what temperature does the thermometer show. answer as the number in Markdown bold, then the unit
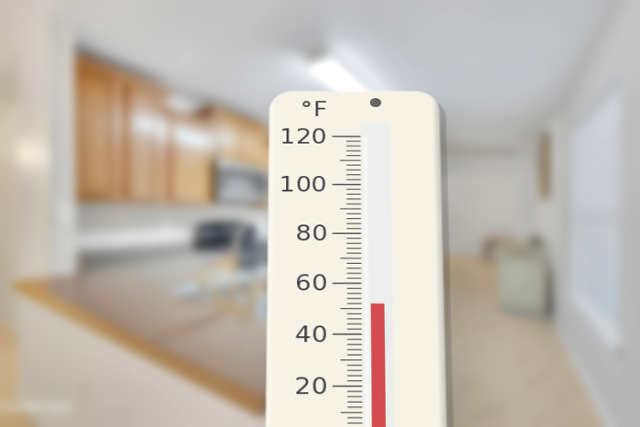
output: **52** °F
